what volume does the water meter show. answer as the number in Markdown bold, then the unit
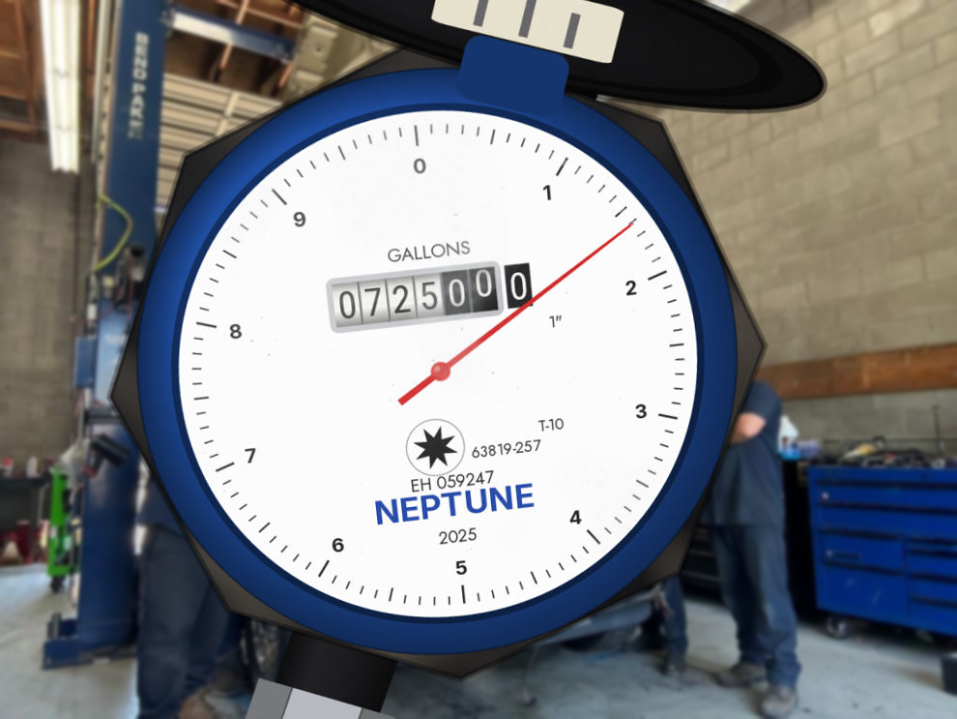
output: **725001.6** gal
